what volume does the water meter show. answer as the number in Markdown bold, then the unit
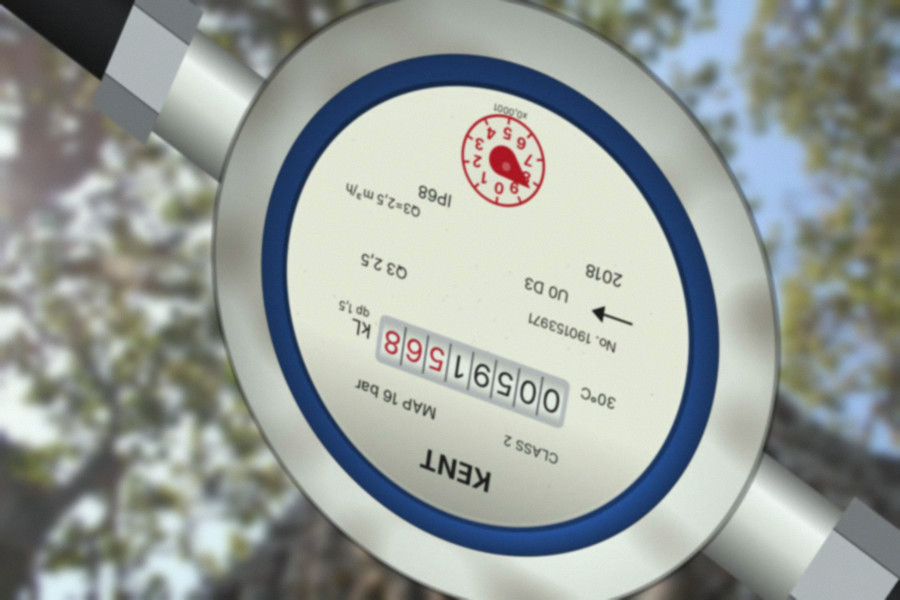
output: **591.5688** kL
